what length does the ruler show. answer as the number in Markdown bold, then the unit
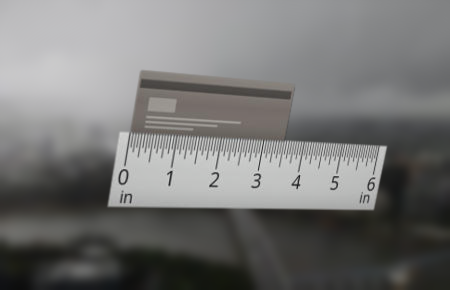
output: **3.5** in
